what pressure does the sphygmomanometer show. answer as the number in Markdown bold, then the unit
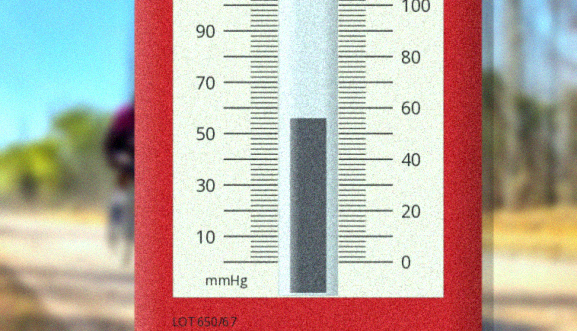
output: **56** mmHg
